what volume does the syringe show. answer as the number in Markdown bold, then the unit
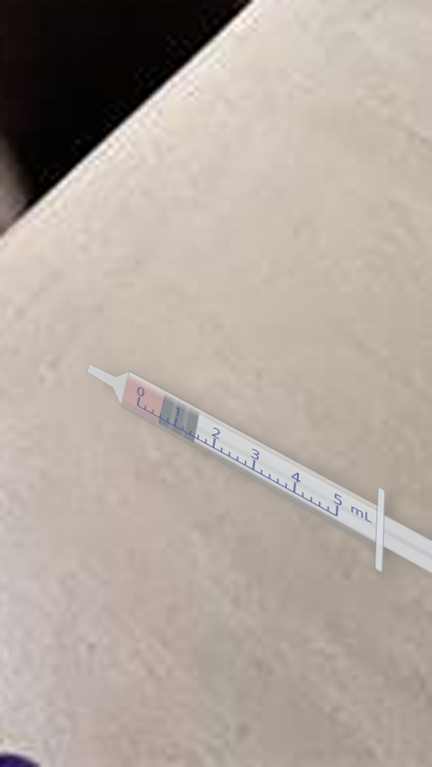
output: **0.6** mL
